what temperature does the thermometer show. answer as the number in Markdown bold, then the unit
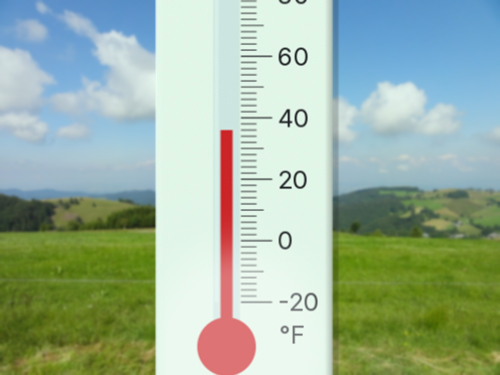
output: **36** °F
